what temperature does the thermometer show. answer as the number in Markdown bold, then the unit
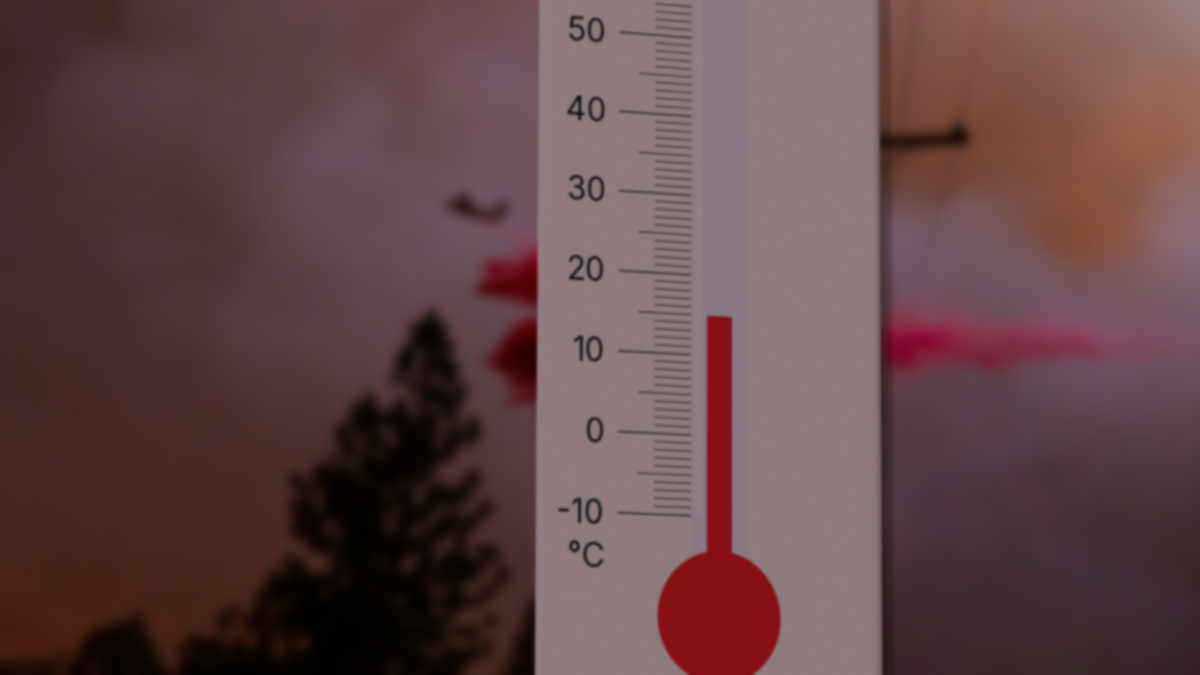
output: **15** °C
